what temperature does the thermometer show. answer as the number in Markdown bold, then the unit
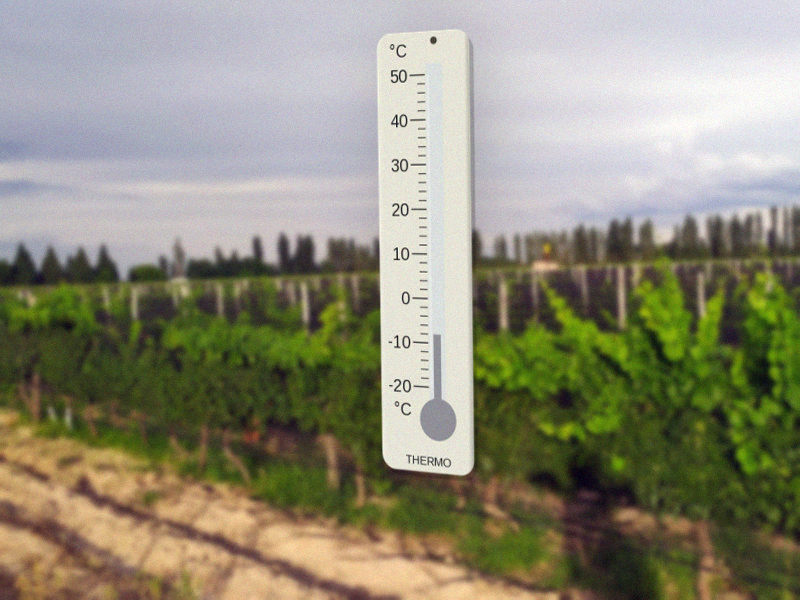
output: **-8** °C
